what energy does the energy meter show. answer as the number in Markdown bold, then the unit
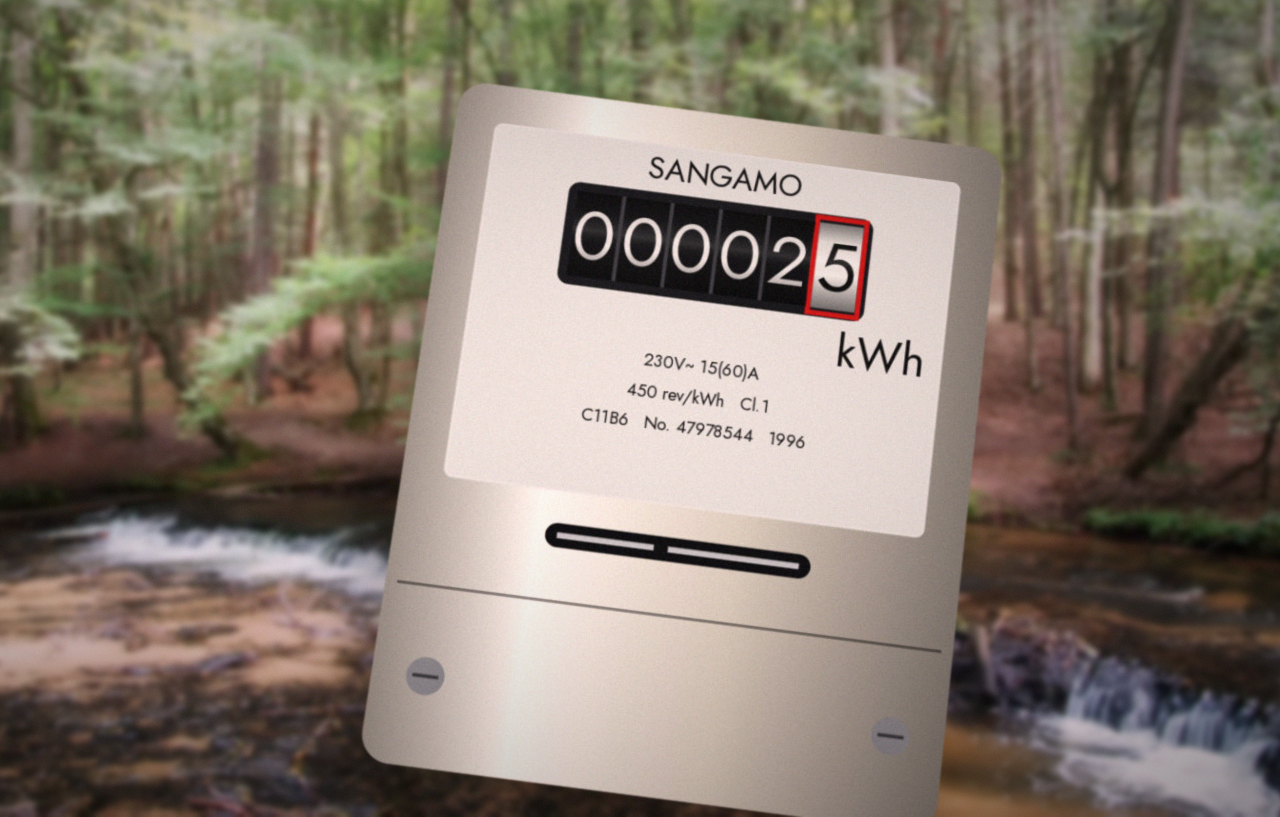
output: **2.5** kWh
